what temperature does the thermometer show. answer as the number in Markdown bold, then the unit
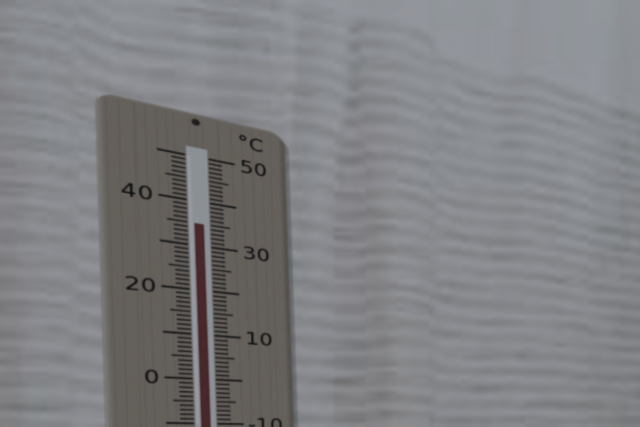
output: **35** °C
